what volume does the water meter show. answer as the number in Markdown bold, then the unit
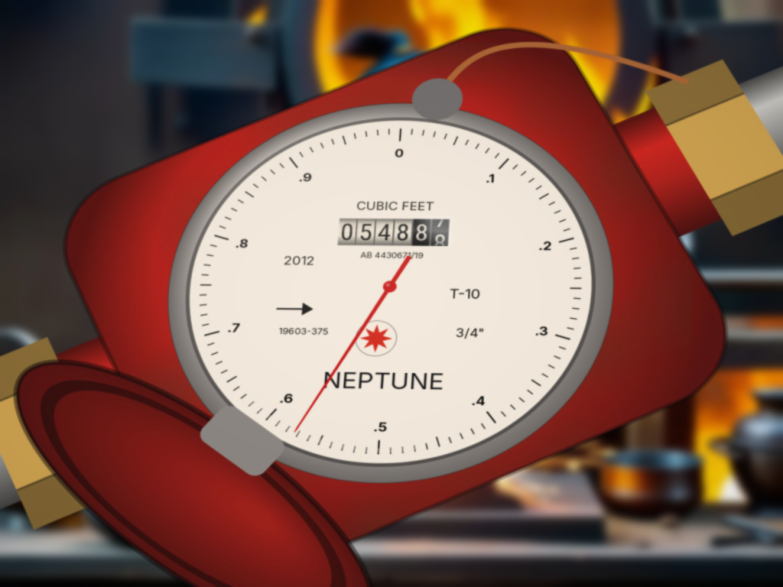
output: **54887.57** ft³
